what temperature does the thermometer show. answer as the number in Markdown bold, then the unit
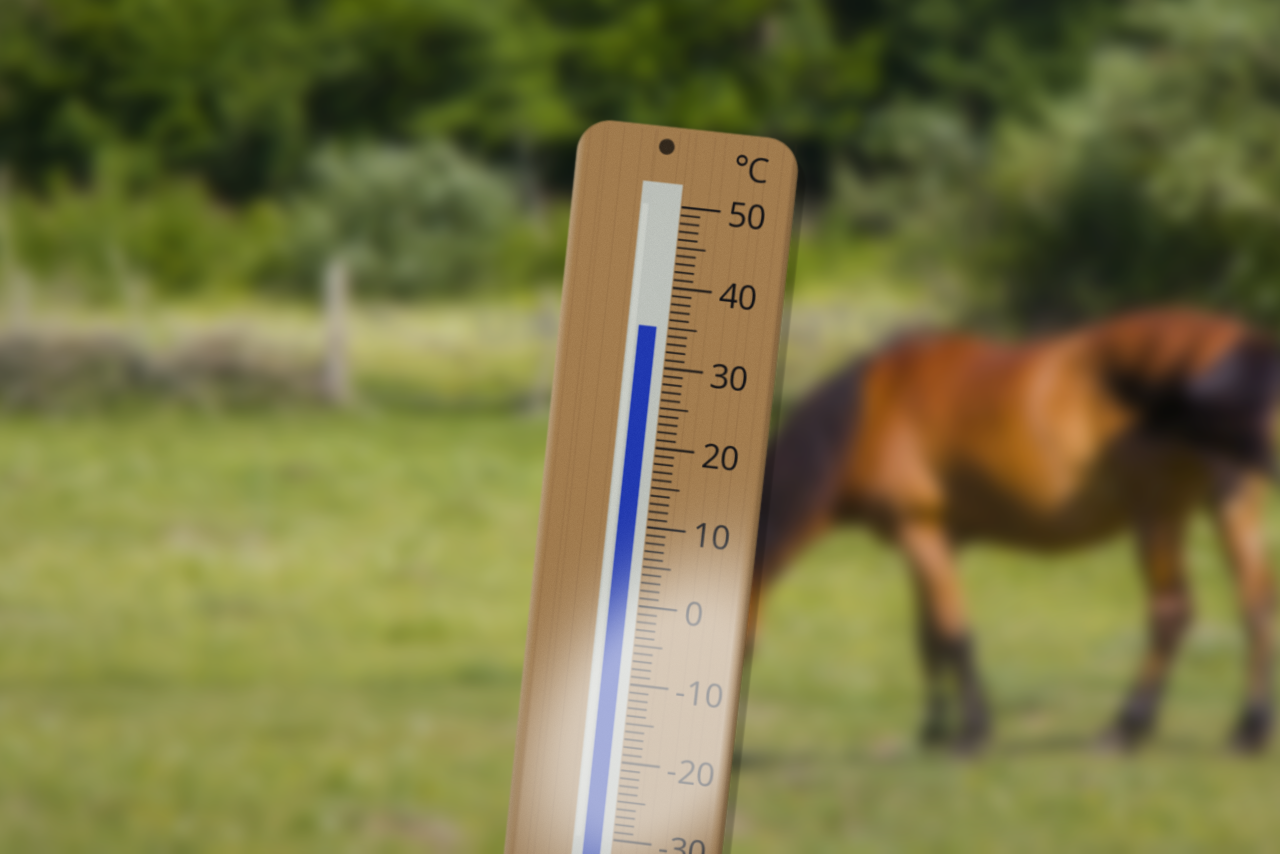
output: **35** °C
